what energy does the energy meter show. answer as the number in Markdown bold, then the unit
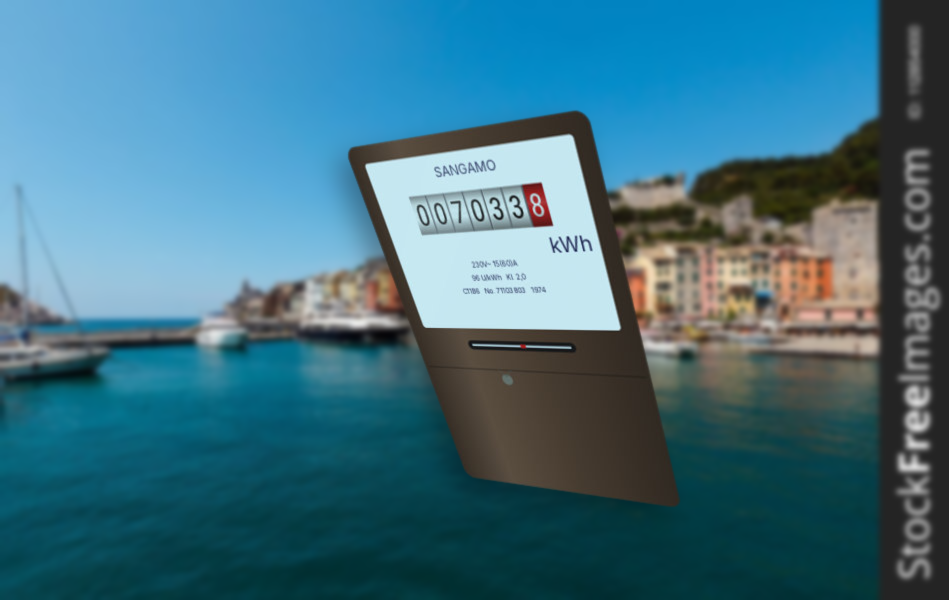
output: **7033.8** kWh
